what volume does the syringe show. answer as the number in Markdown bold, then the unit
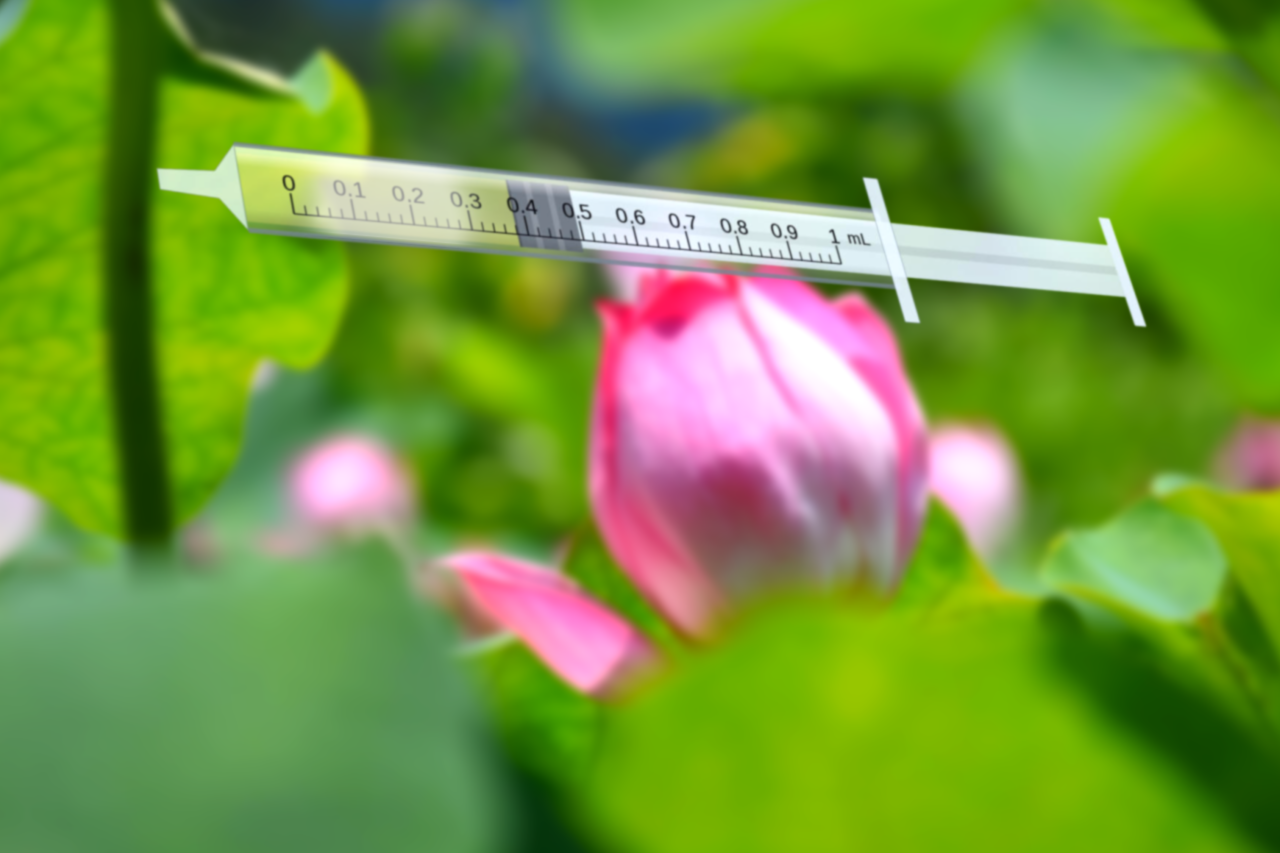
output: **0.38** mL
